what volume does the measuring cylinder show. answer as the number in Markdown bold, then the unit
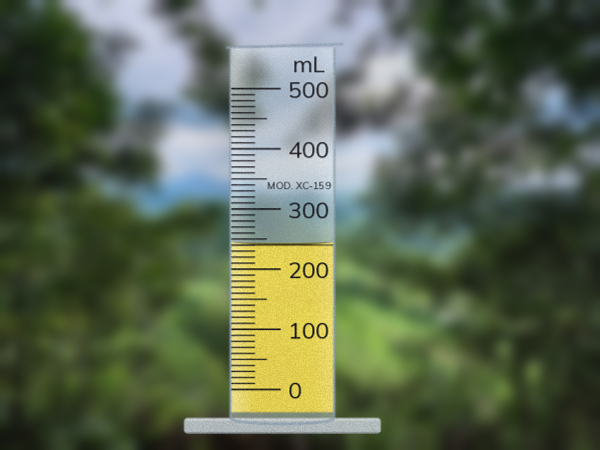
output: **240** mL
